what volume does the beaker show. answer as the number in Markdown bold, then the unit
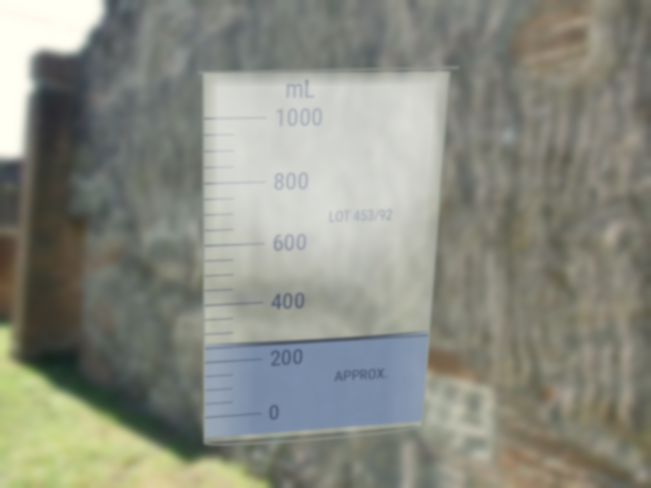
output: **250** mL
